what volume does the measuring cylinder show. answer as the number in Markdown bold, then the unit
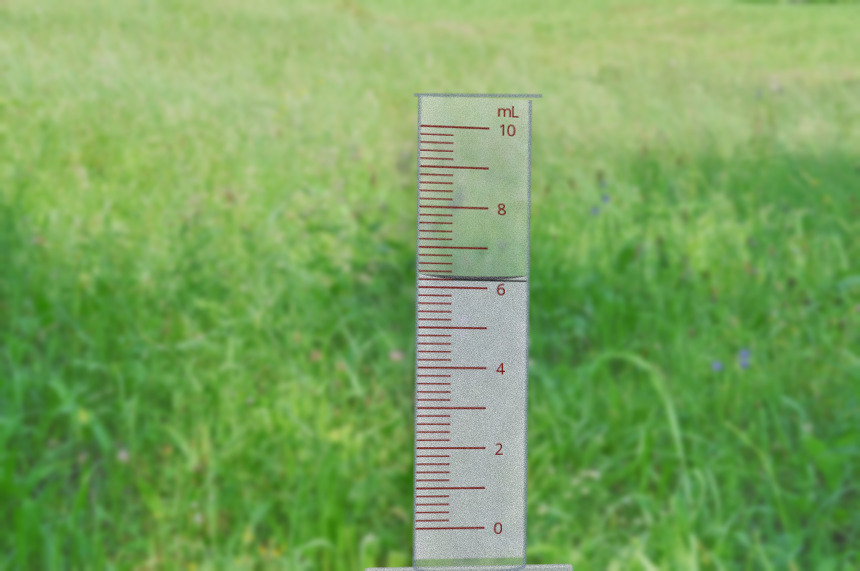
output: **6.2** mL
